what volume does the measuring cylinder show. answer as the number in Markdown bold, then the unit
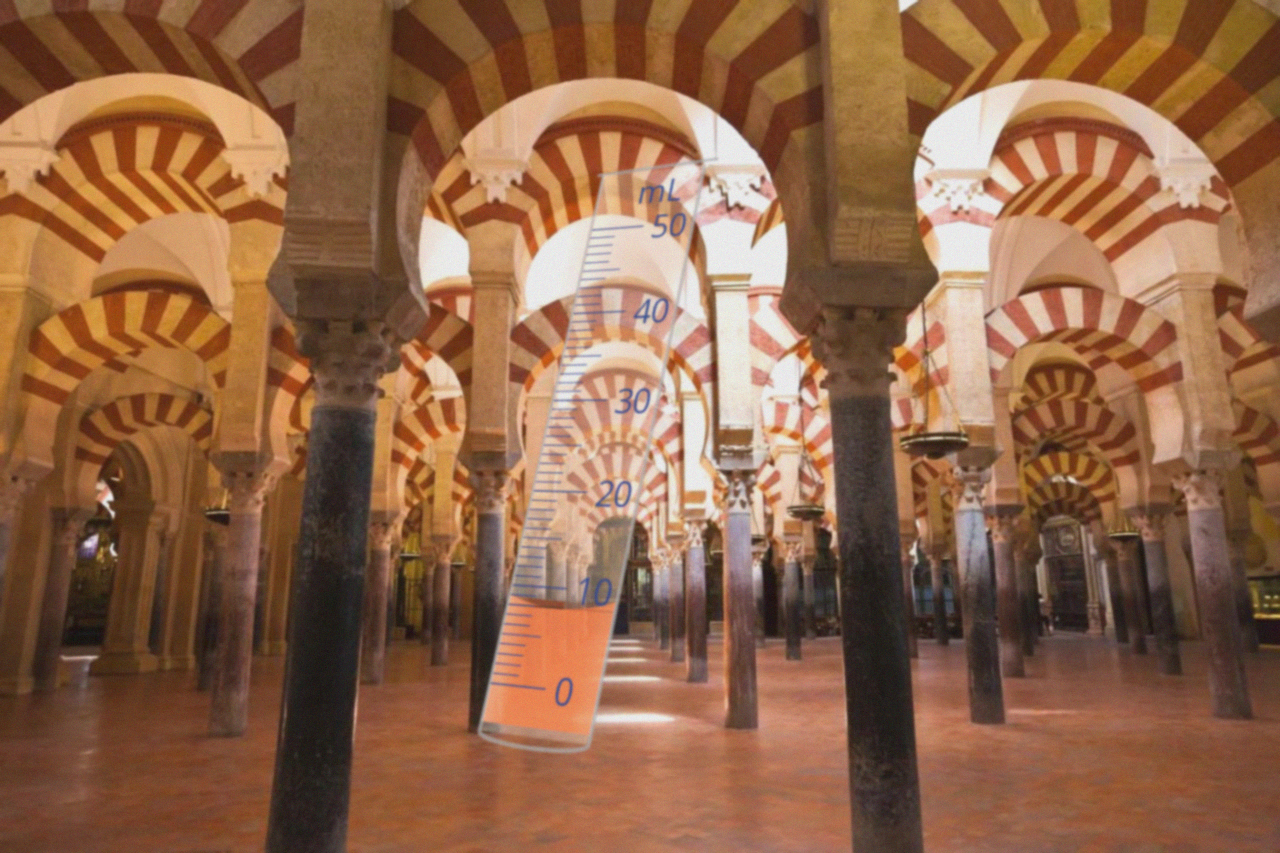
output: **8** mL
